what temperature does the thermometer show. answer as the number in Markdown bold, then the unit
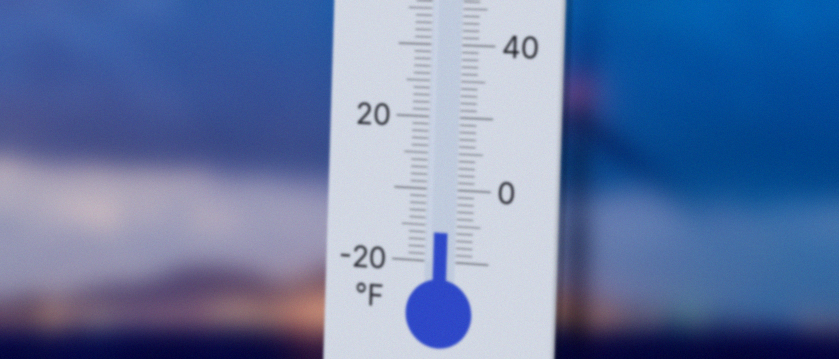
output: **-12** °F
